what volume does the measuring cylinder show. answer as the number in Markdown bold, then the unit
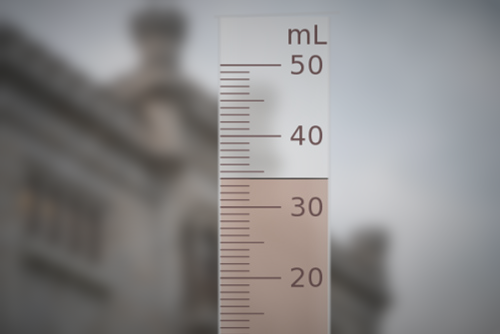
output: **34** mL
